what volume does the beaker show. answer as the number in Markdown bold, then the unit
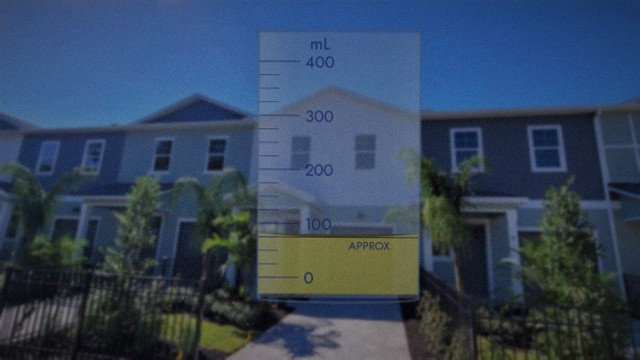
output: **75** mL
